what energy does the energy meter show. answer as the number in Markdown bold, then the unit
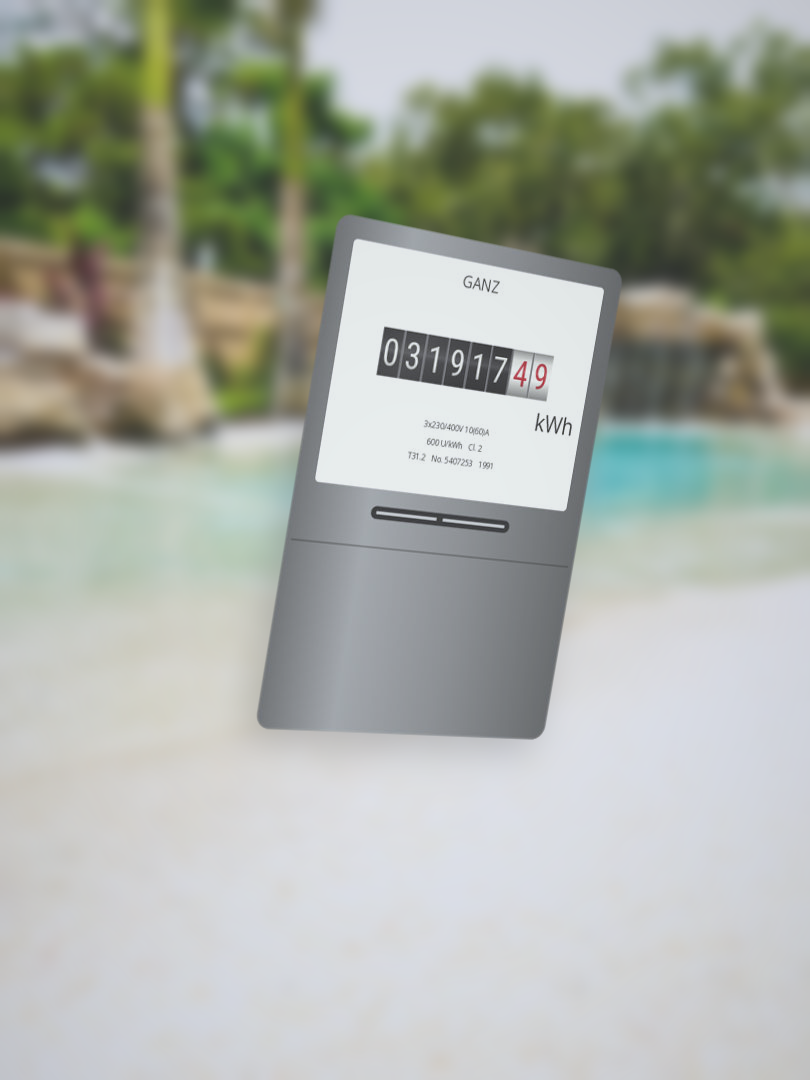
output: **31917.49** kWh
